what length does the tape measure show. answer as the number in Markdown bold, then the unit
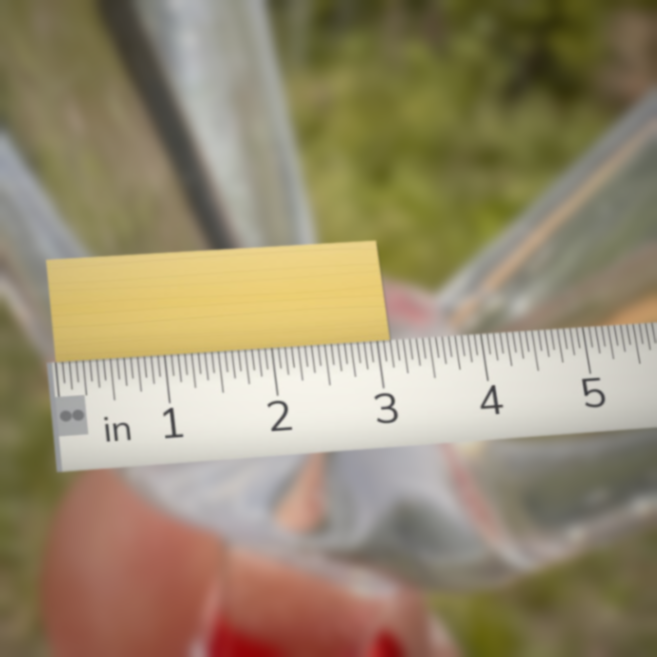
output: **3.125** in
